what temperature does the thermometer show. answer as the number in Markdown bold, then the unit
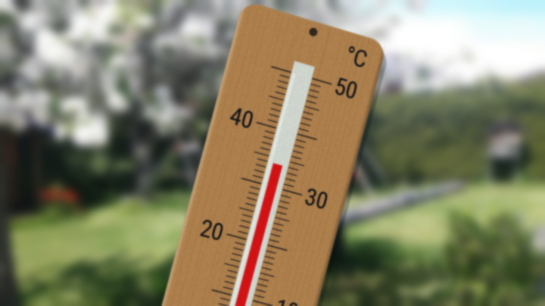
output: **34** °C
